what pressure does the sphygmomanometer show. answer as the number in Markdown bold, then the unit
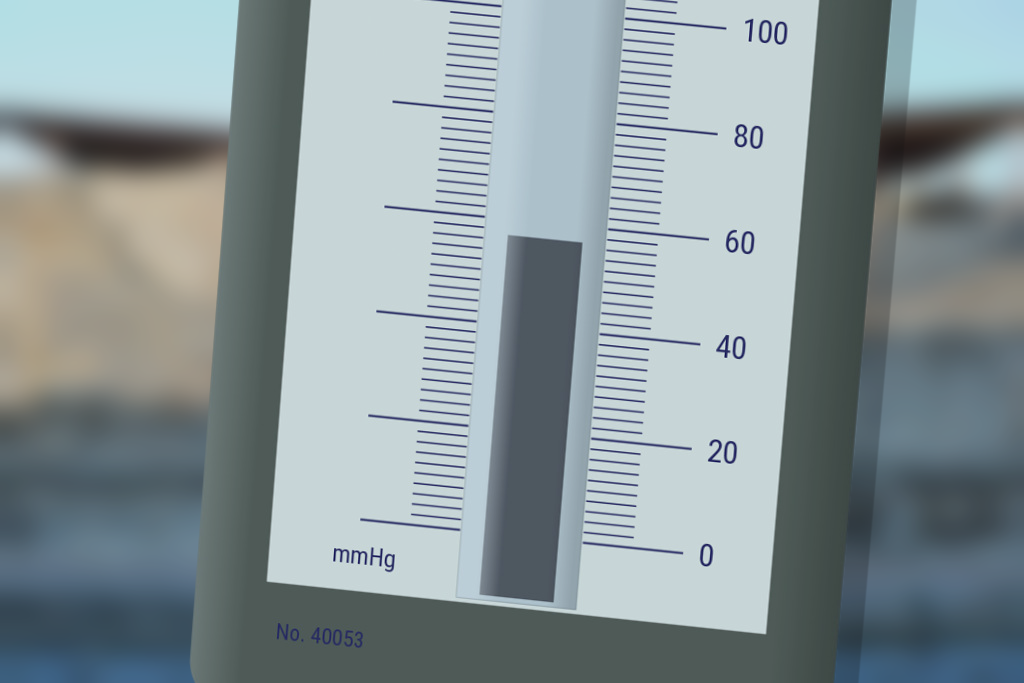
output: **57** mmHg
